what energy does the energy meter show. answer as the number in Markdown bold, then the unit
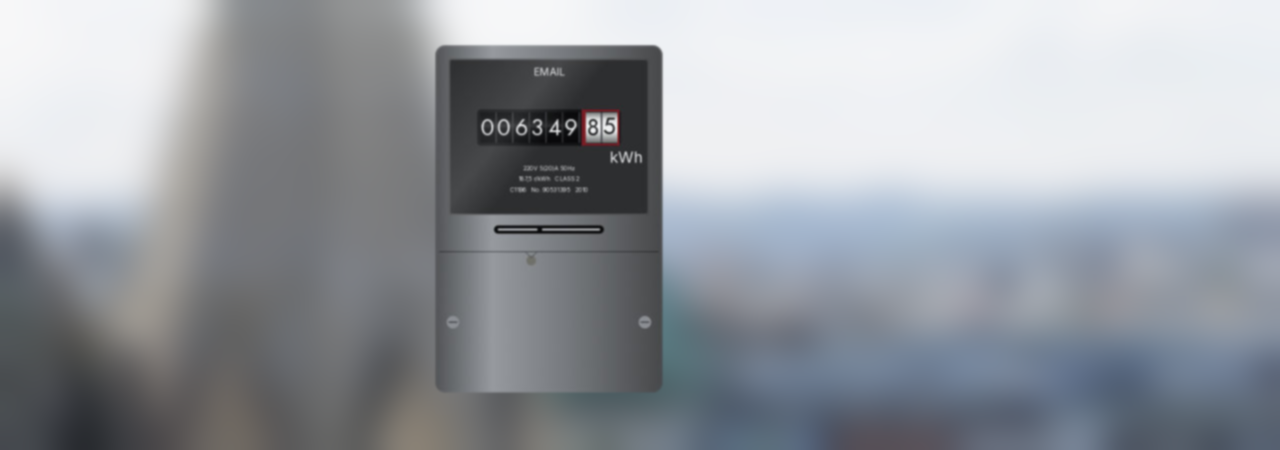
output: **6349.85** kWh
